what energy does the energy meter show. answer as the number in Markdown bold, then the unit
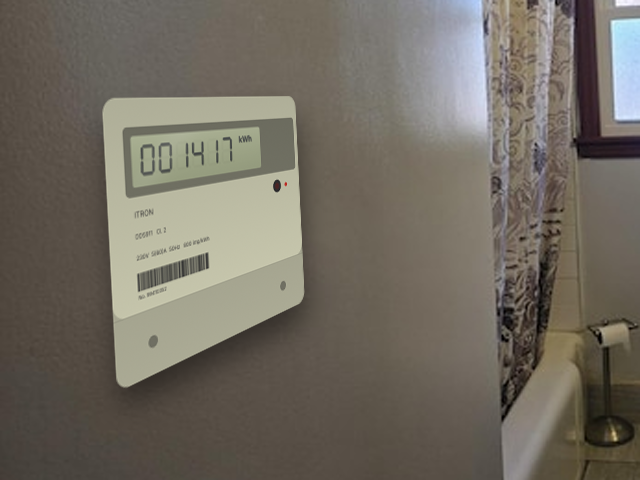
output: **1417** kWh
